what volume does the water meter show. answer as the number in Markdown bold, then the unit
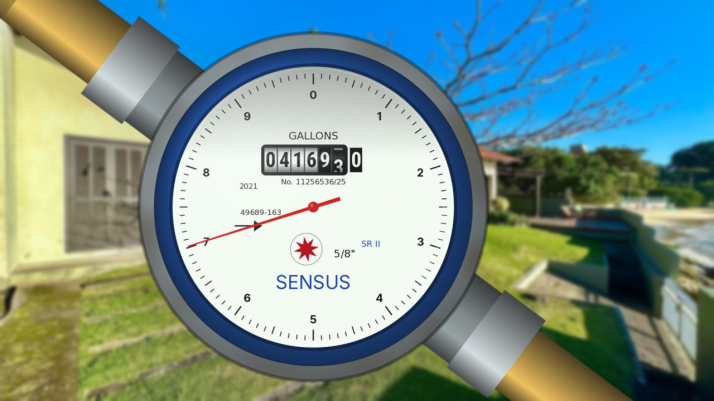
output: **416927.0** gal
